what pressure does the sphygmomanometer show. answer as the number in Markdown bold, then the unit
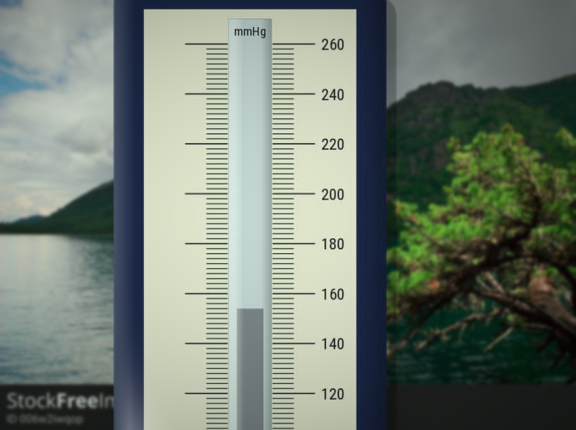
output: **154** mmHg
